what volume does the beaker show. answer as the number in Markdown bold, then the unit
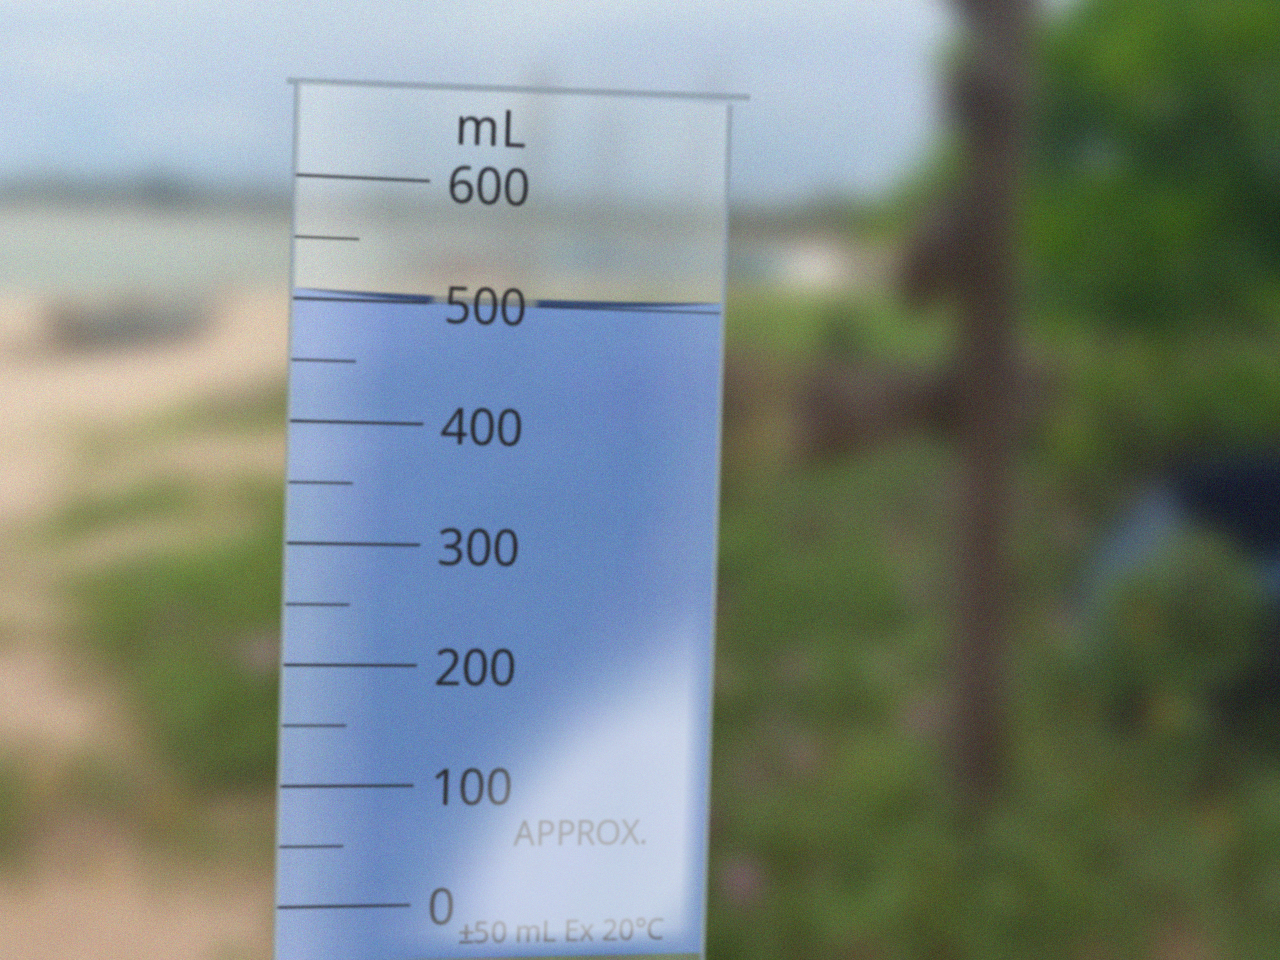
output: **500** mL
